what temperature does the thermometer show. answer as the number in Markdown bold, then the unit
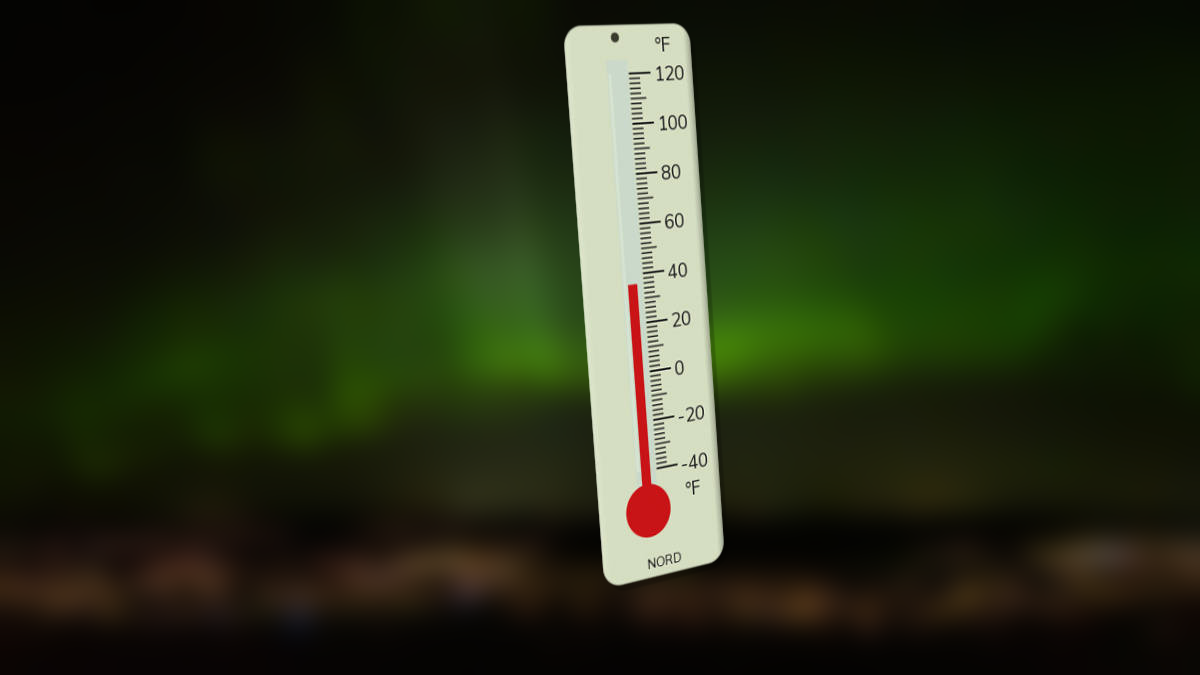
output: **36** °F
